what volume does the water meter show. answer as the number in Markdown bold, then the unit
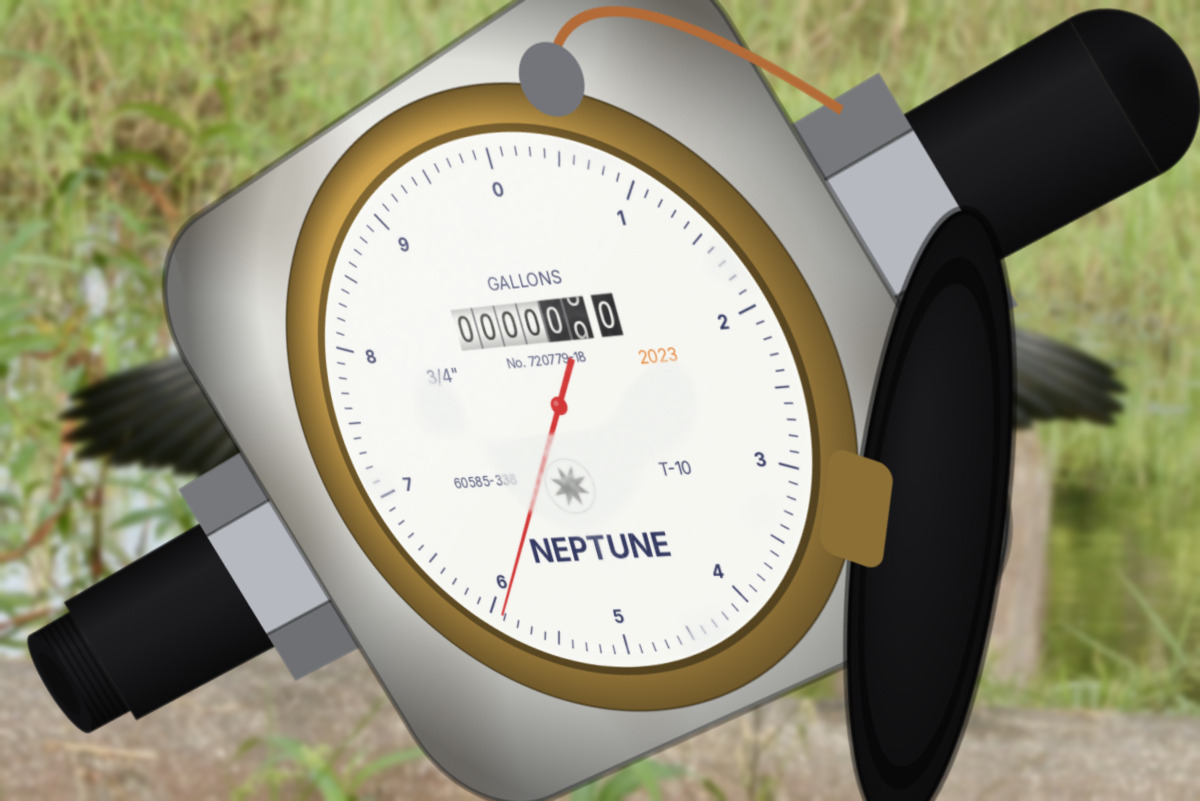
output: **85.9** gal
